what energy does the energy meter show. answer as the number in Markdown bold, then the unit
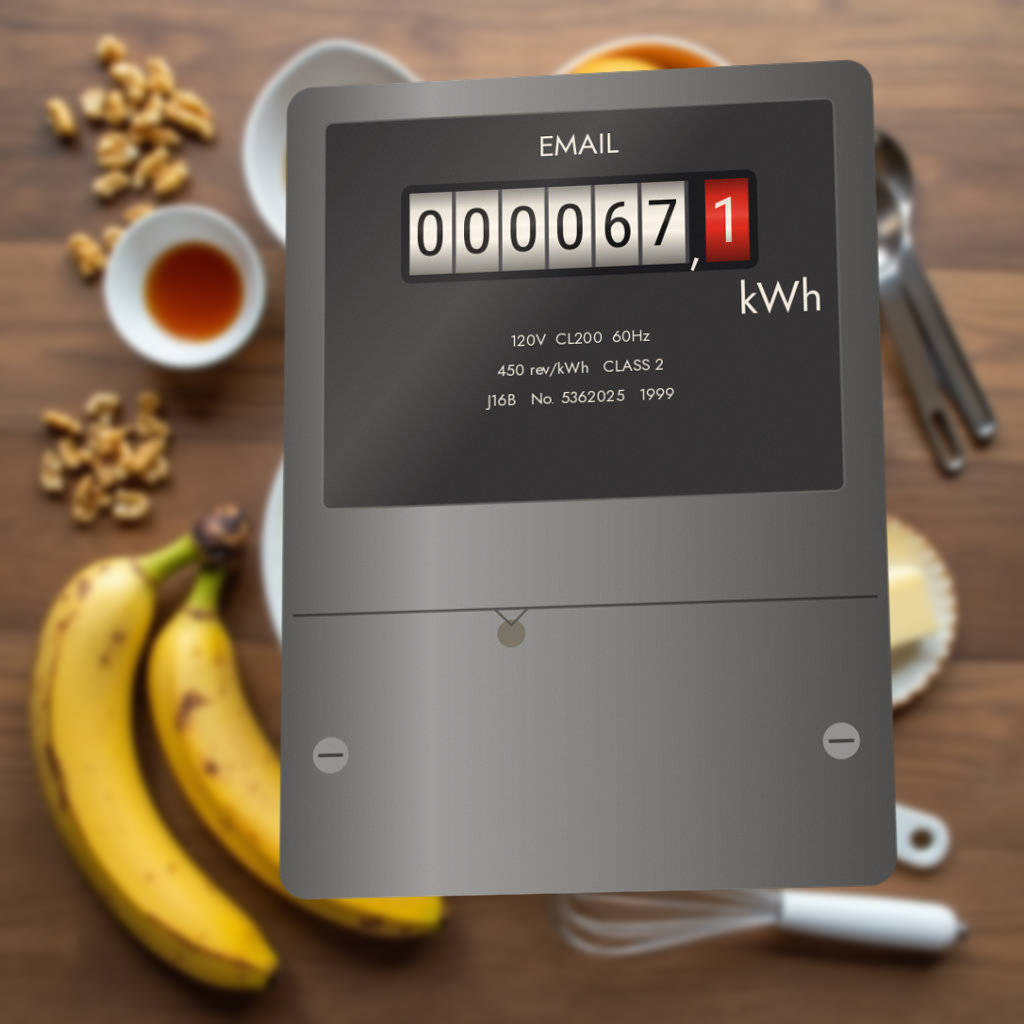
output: **67.1** kWh
